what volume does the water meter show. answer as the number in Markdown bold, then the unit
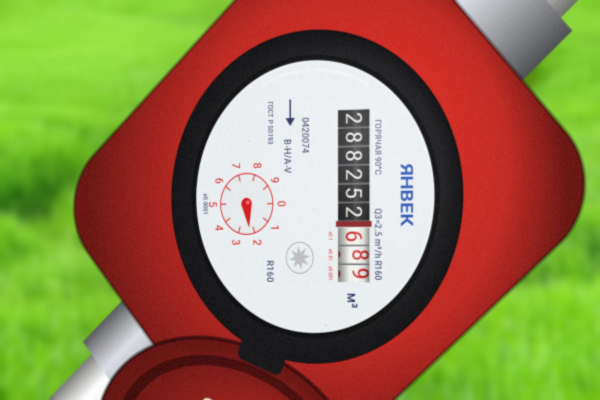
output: **288252.6892** m³
